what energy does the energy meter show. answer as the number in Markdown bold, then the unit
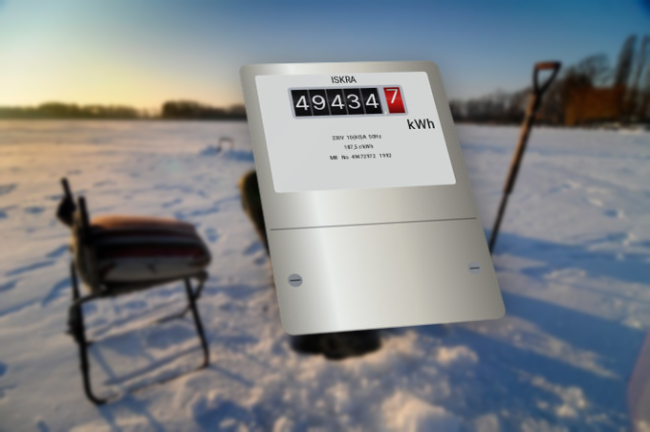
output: **49434.7** kWh
